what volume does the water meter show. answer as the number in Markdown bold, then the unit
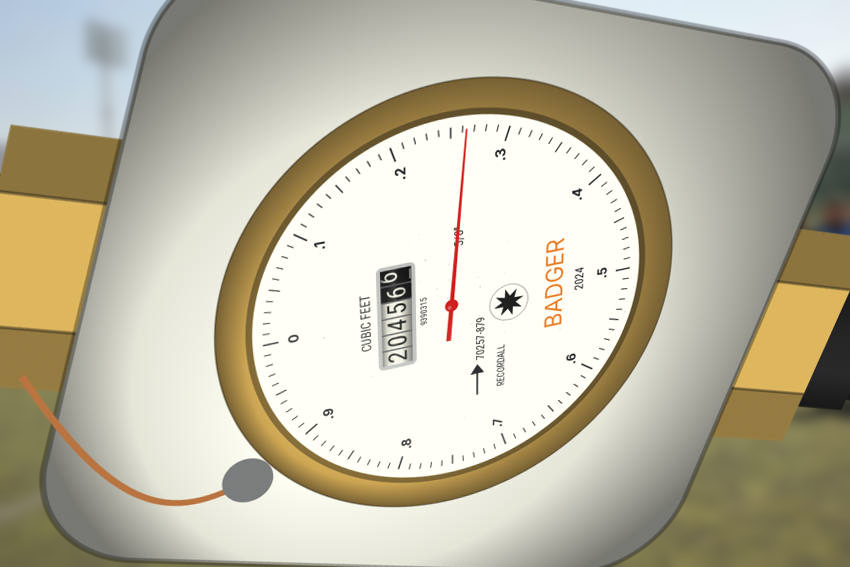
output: **204566.26** ft³
